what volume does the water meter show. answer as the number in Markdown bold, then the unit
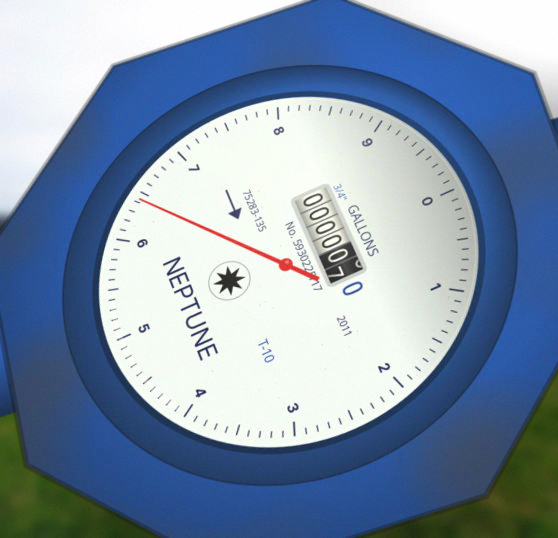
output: **66.4** gal
